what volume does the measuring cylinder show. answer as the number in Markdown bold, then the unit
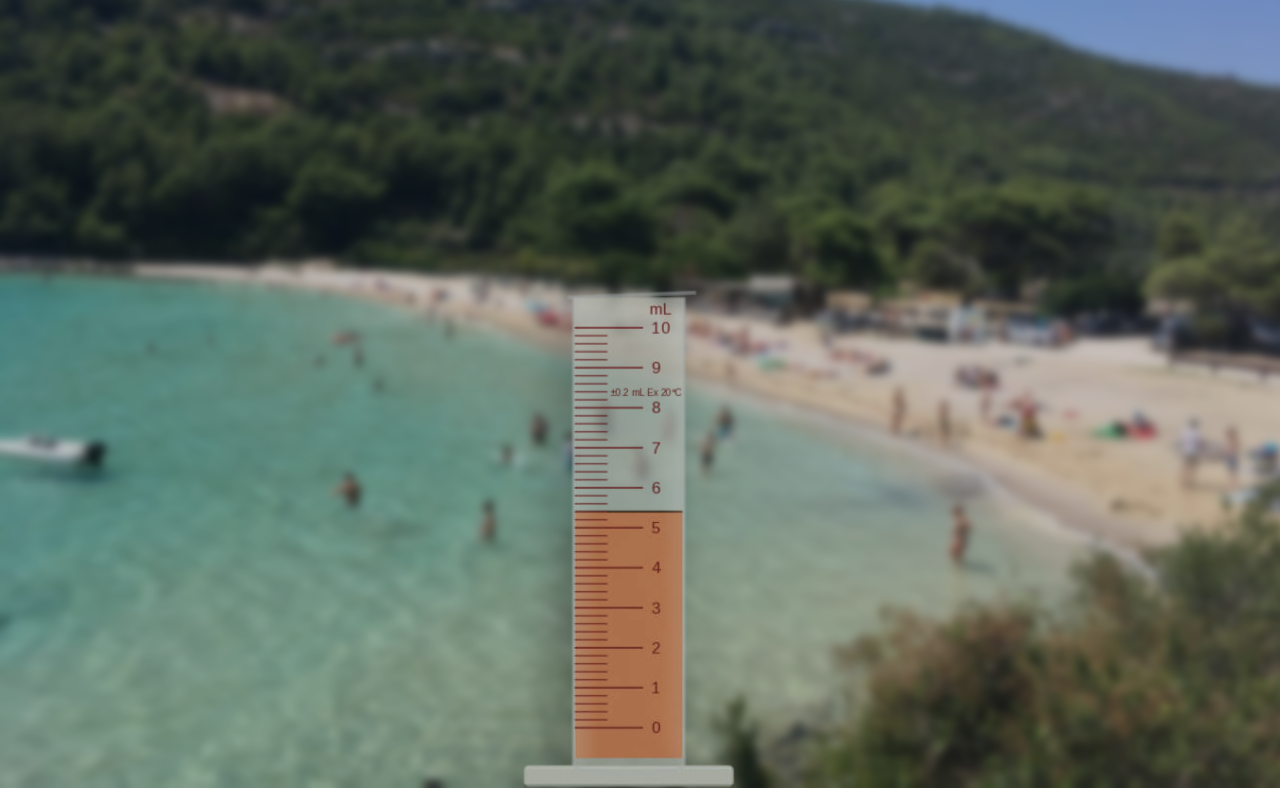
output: **5.4** mL
